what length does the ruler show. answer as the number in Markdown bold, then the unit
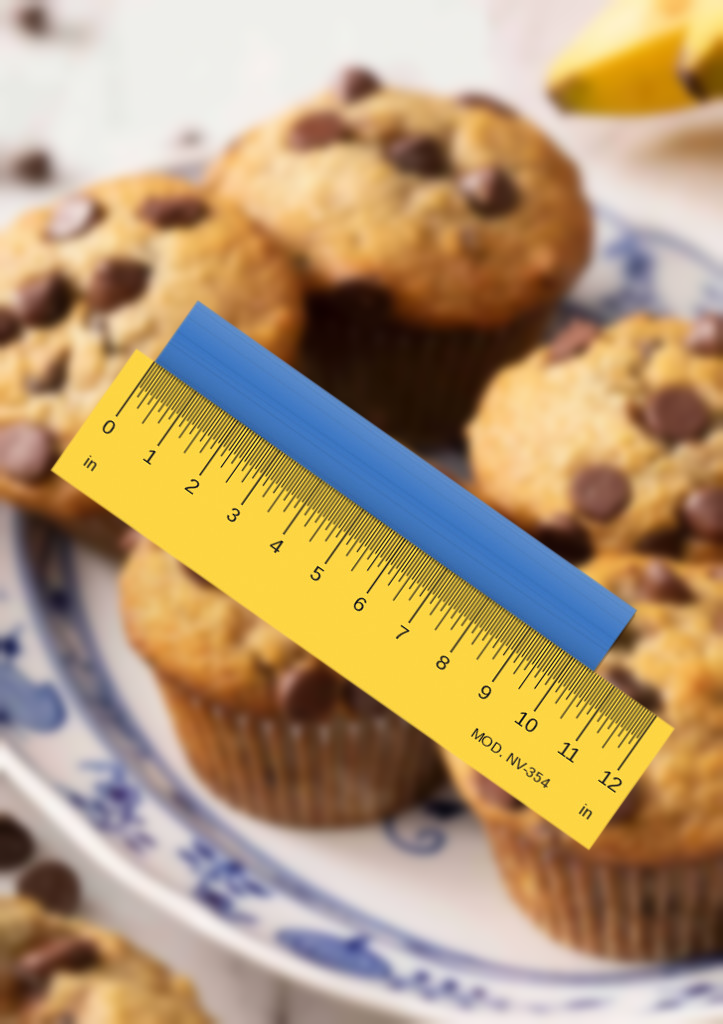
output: **10.5** in
